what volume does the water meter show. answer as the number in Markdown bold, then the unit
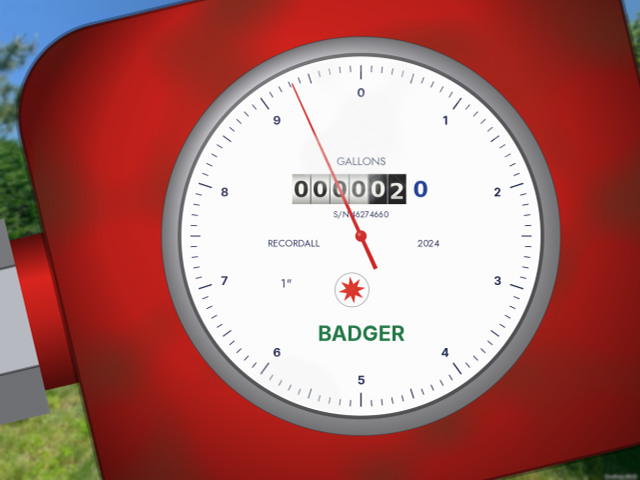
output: **19.3** gal
